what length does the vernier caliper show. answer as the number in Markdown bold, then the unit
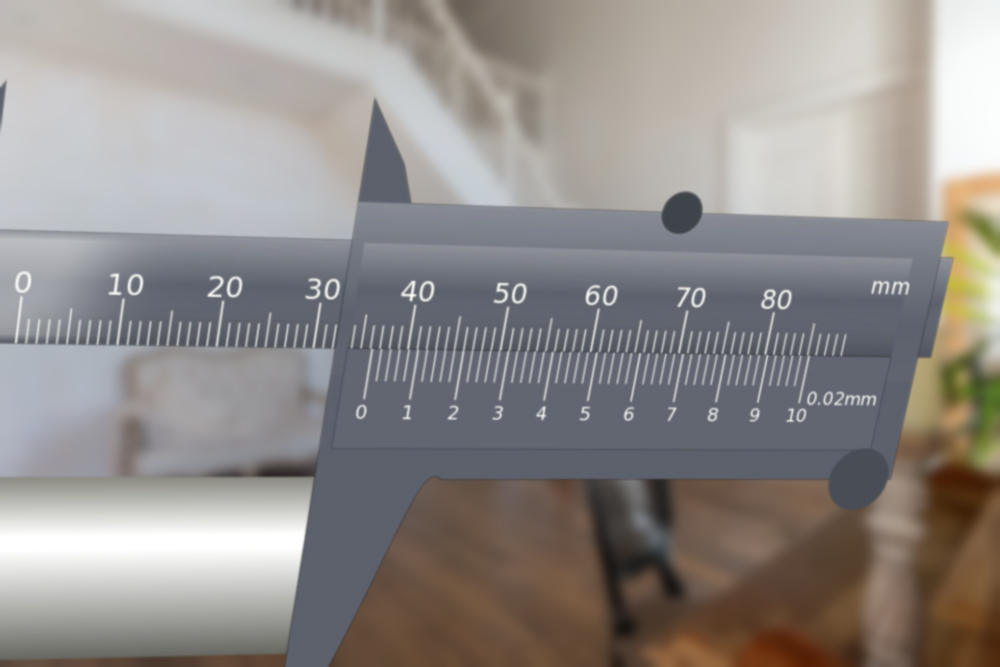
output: **36.2** mm
